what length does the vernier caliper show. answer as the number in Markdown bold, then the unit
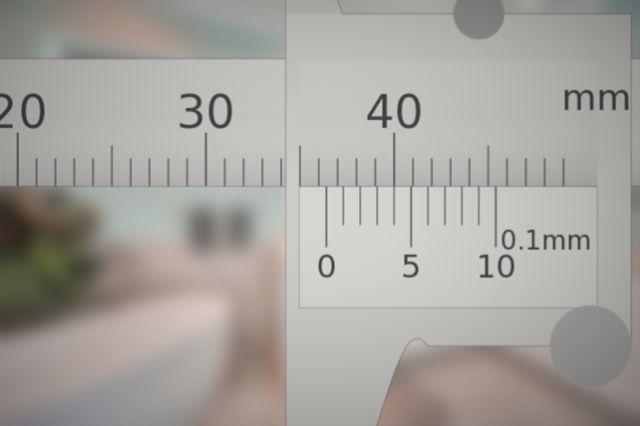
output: **36.4** mm
